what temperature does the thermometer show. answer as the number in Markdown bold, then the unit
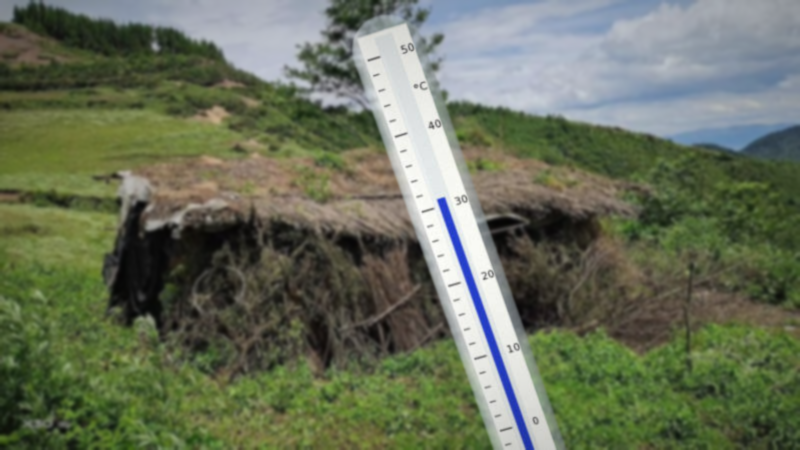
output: **31** °C
